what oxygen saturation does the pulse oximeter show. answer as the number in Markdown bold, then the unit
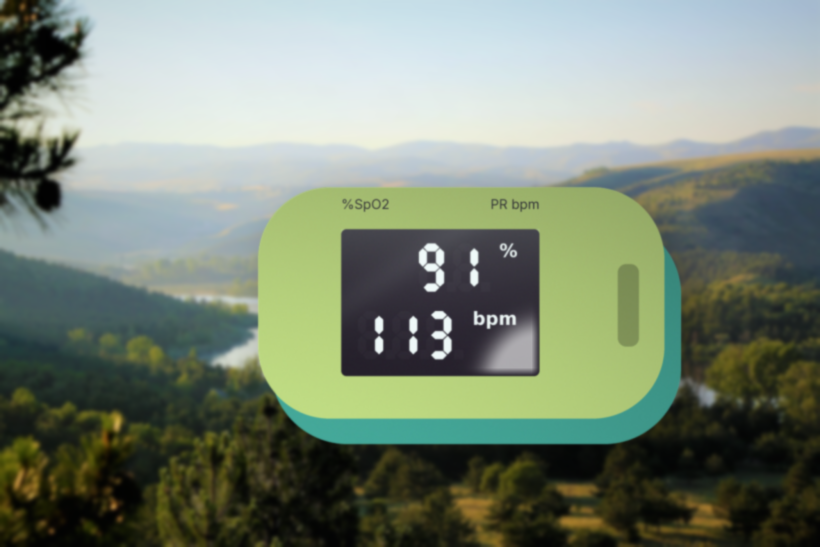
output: **91** %
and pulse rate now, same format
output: **113** bpm
